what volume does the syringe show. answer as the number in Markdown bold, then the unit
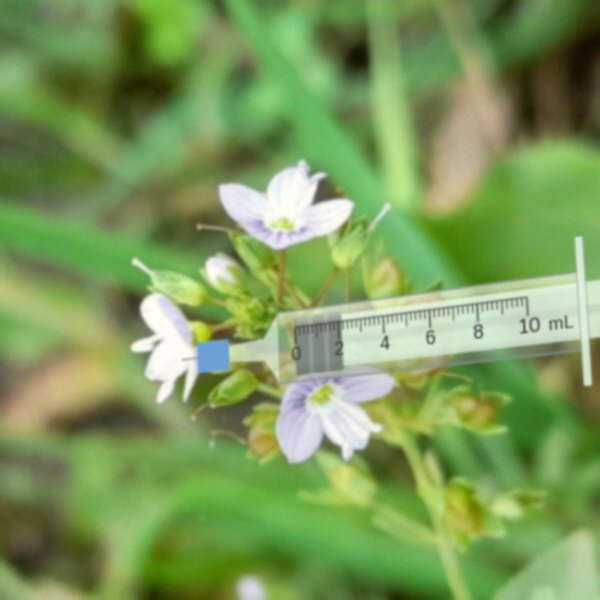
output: **0** mL
